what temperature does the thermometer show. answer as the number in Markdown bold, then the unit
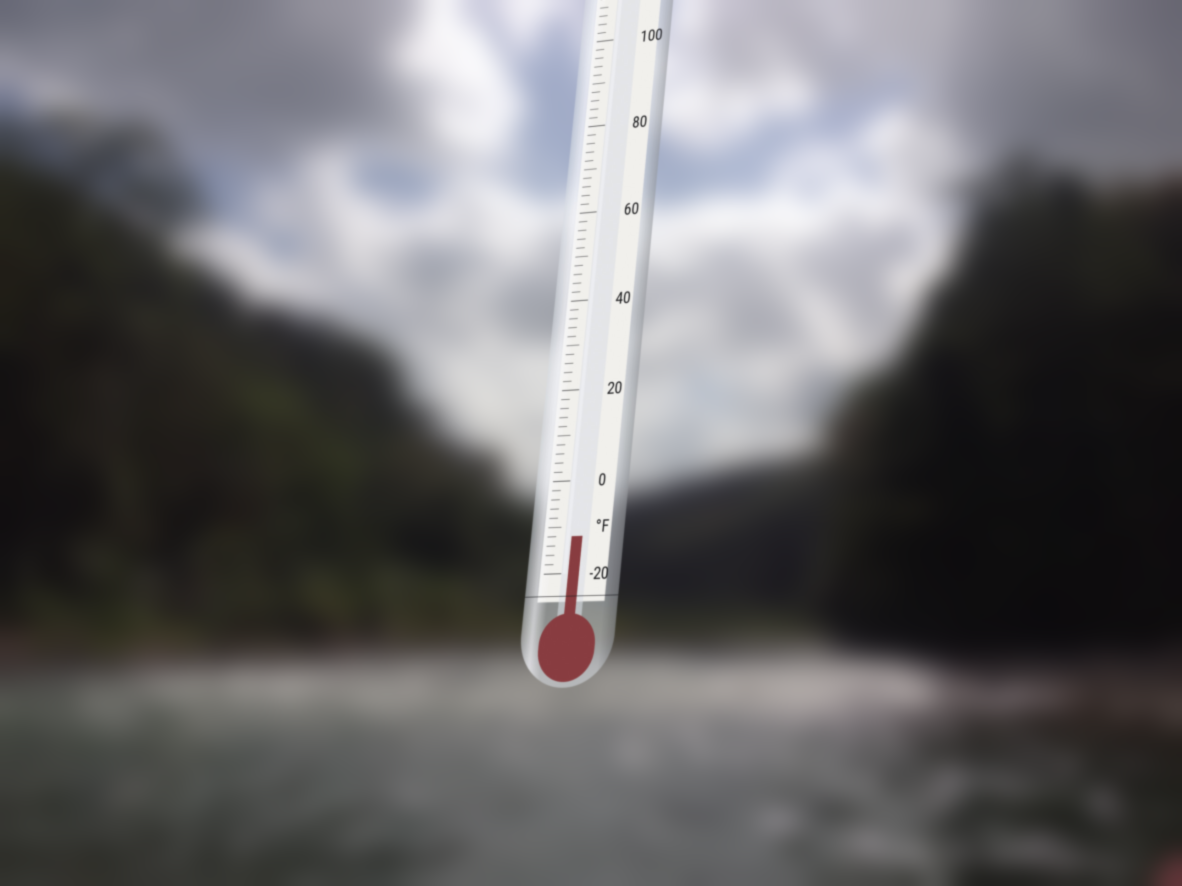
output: **-12** °F
